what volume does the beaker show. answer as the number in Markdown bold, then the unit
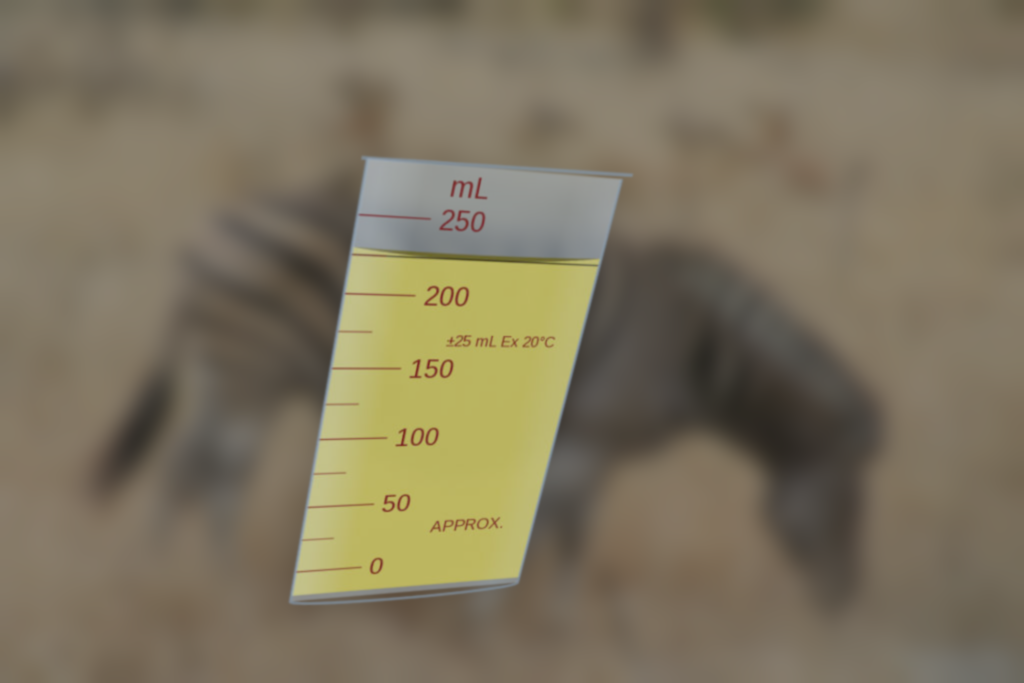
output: **225** mL
